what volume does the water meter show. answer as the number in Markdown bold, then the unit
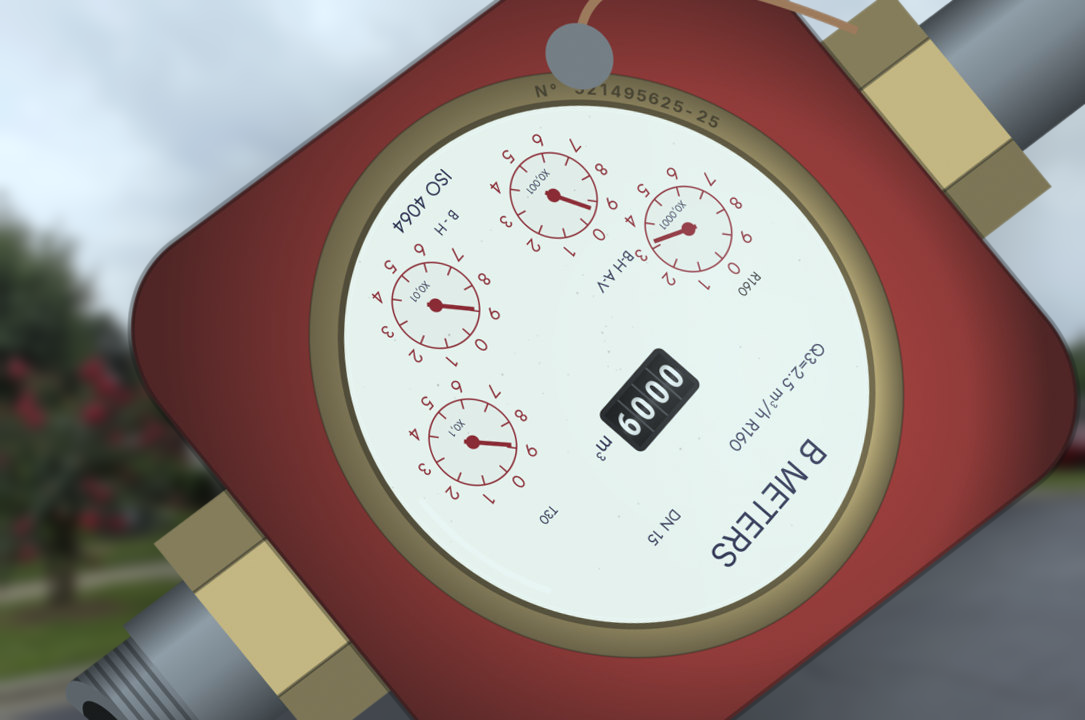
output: **9.8893** m³
